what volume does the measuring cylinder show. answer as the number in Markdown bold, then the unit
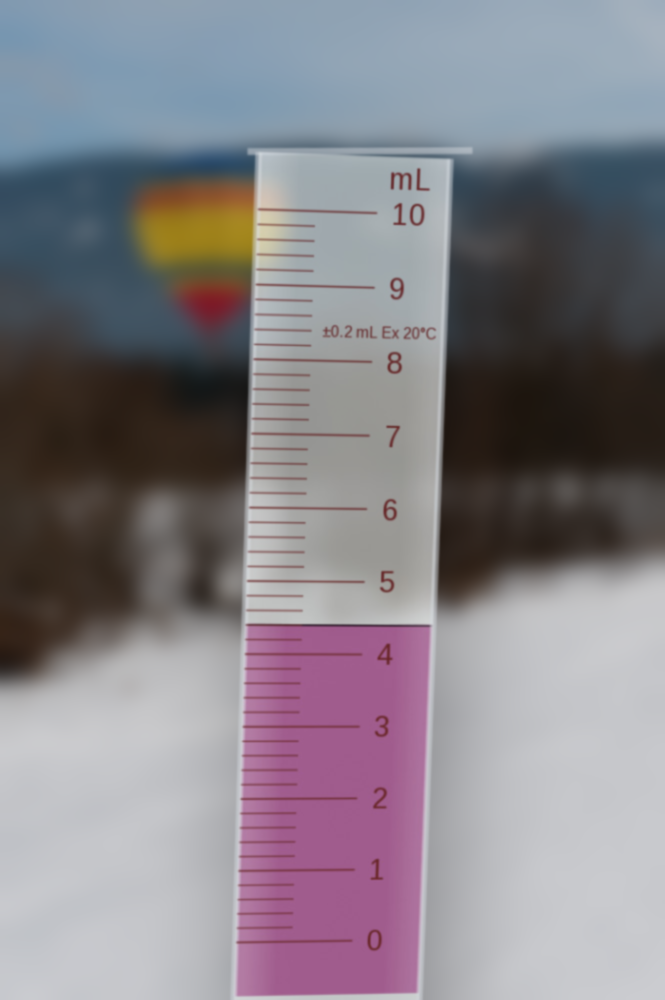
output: **4.4** mL
